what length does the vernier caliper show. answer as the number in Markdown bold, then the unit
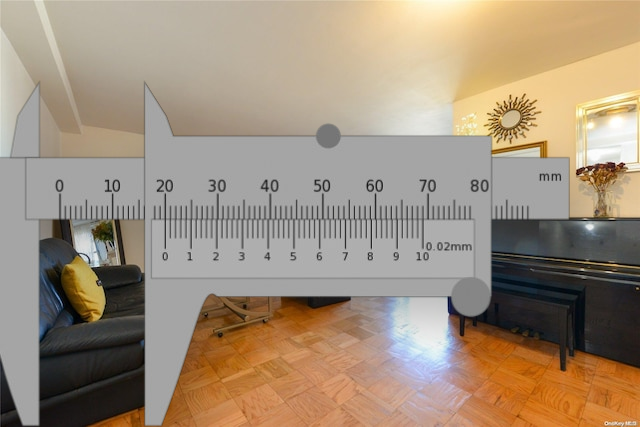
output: **20.0** mm
